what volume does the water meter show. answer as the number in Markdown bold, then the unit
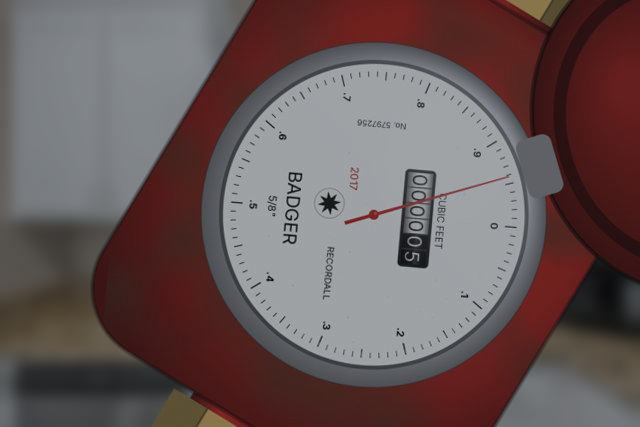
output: **4.94** ft³
